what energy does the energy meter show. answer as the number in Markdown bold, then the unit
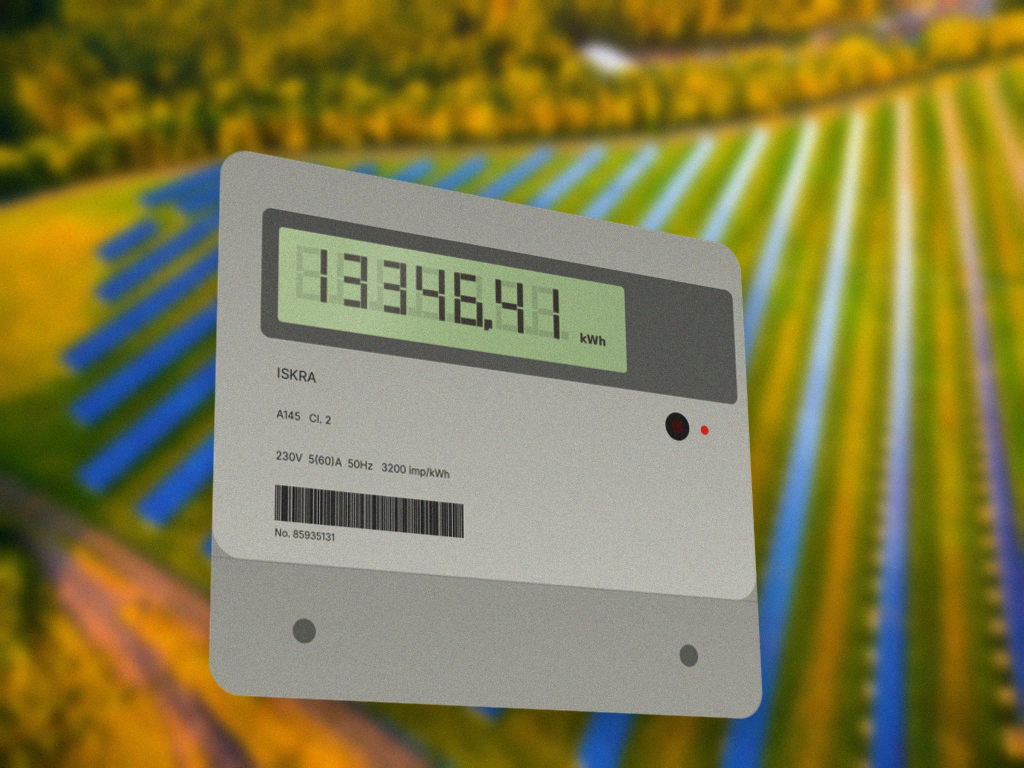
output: **13346.41** kWh
